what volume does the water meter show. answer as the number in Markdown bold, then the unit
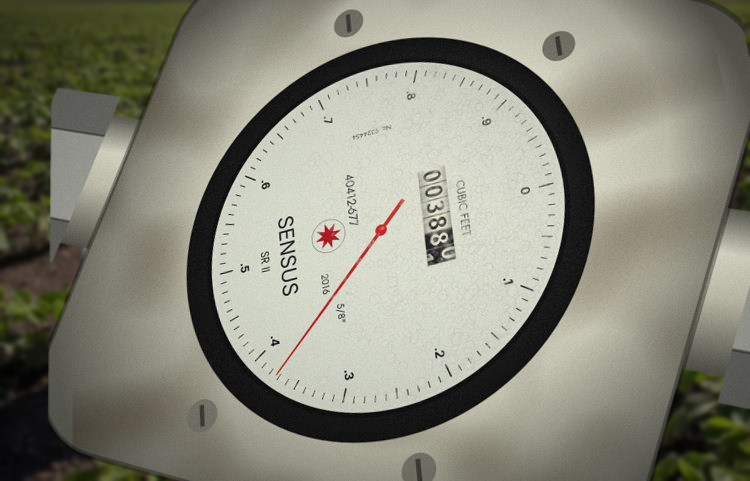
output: **3880.37** ft³
